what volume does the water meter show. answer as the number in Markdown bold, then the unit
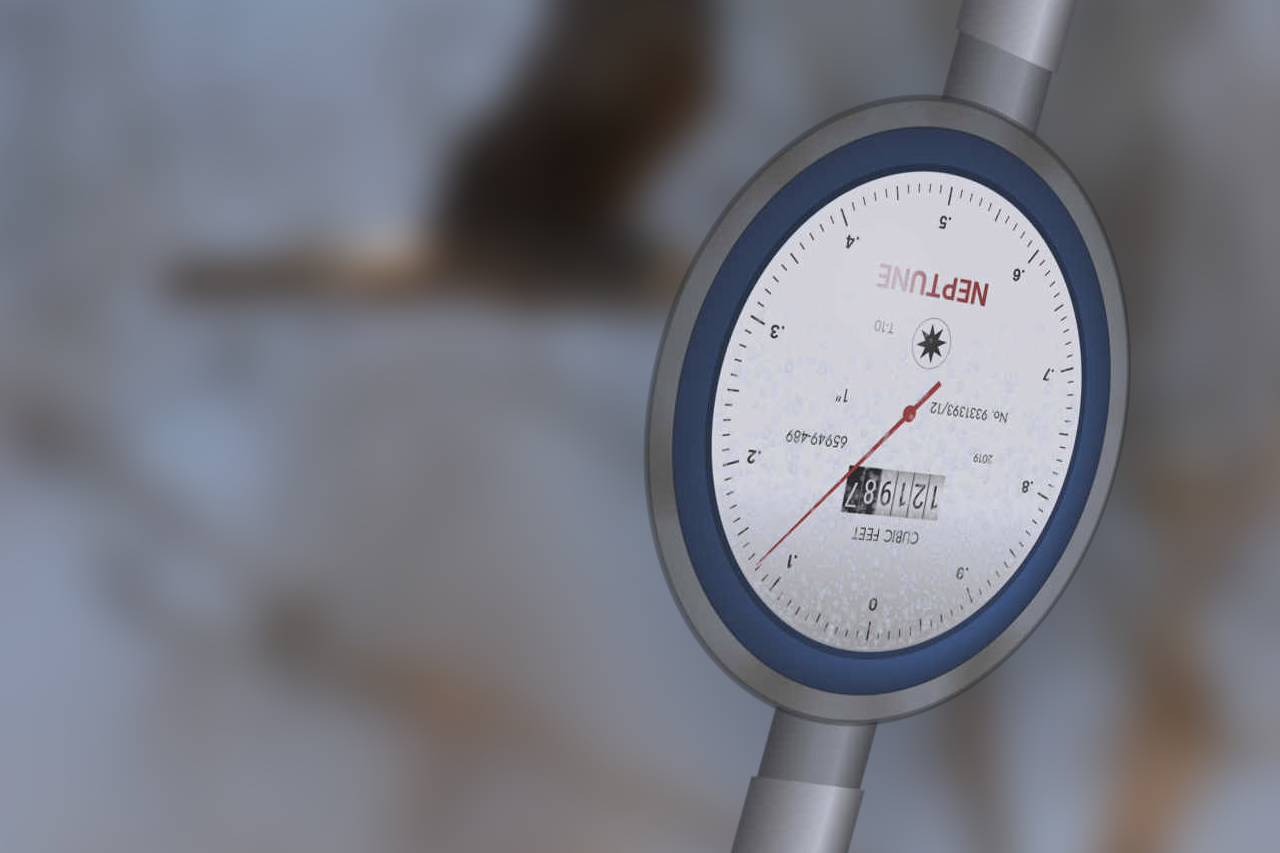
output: **121987.12** ft³
